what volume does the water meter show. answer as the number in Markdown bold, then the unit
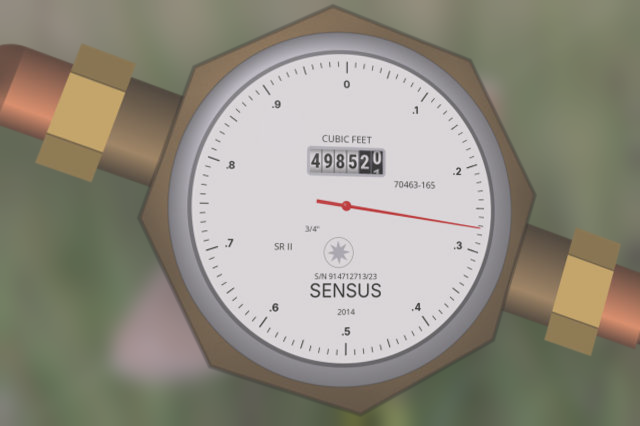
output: **498520.27** ft³
